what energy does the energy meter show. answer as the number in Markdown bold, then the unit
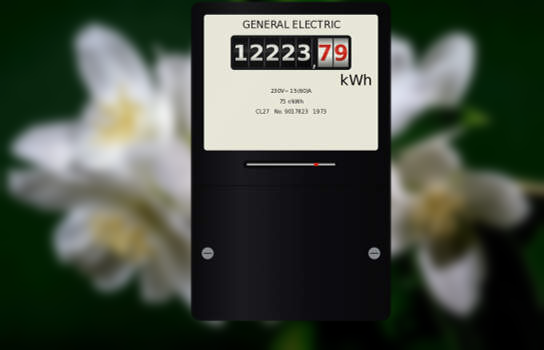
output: **12223.79** kWh
